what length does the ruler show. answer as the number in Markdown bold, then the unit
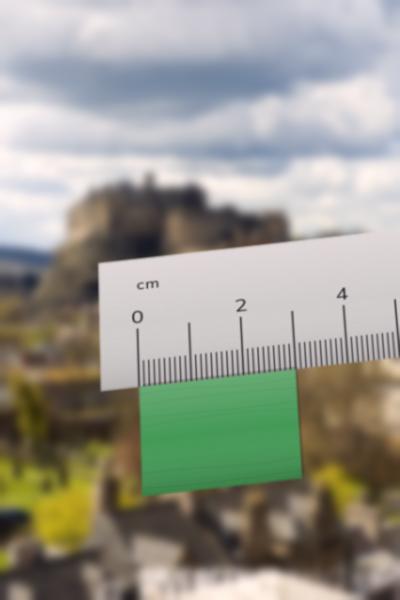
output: **3** cm
